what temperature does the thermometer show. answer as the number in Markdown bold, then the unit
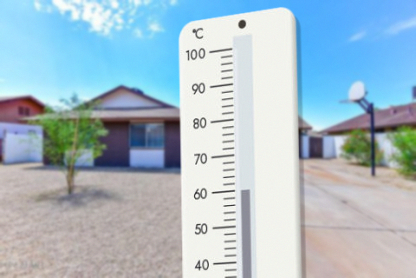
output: **60** °C
